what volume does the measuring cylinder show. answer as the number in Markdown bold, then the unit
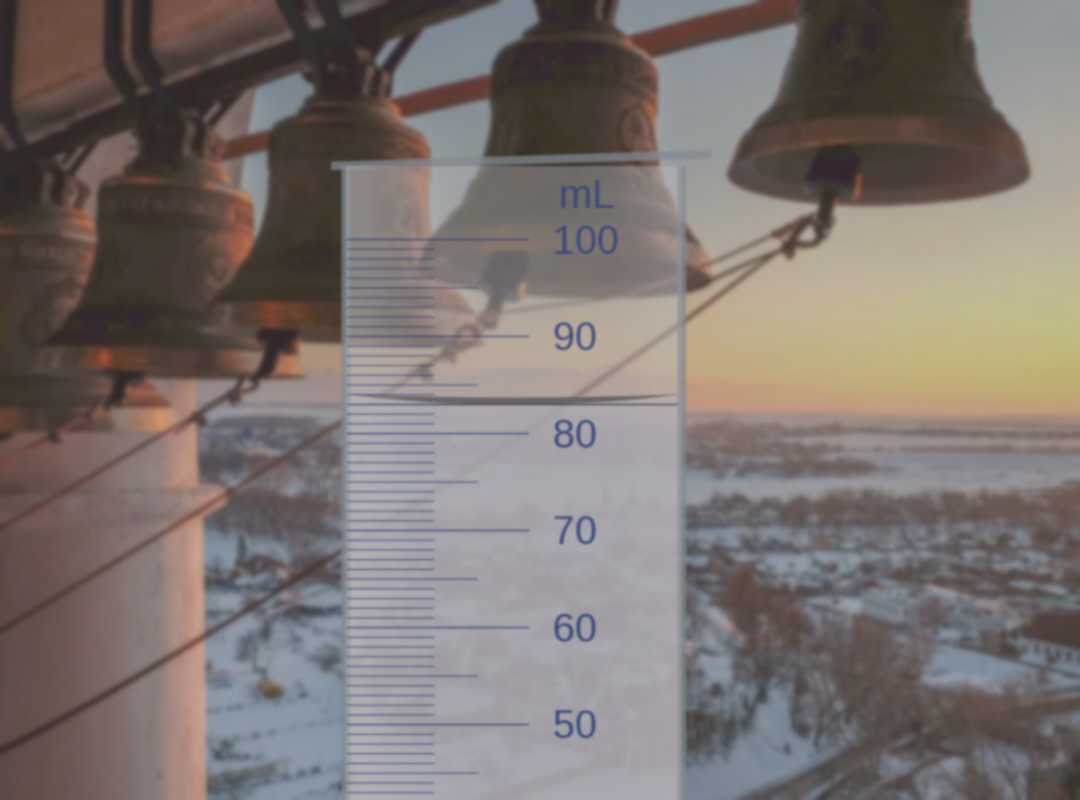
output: **83** mL
